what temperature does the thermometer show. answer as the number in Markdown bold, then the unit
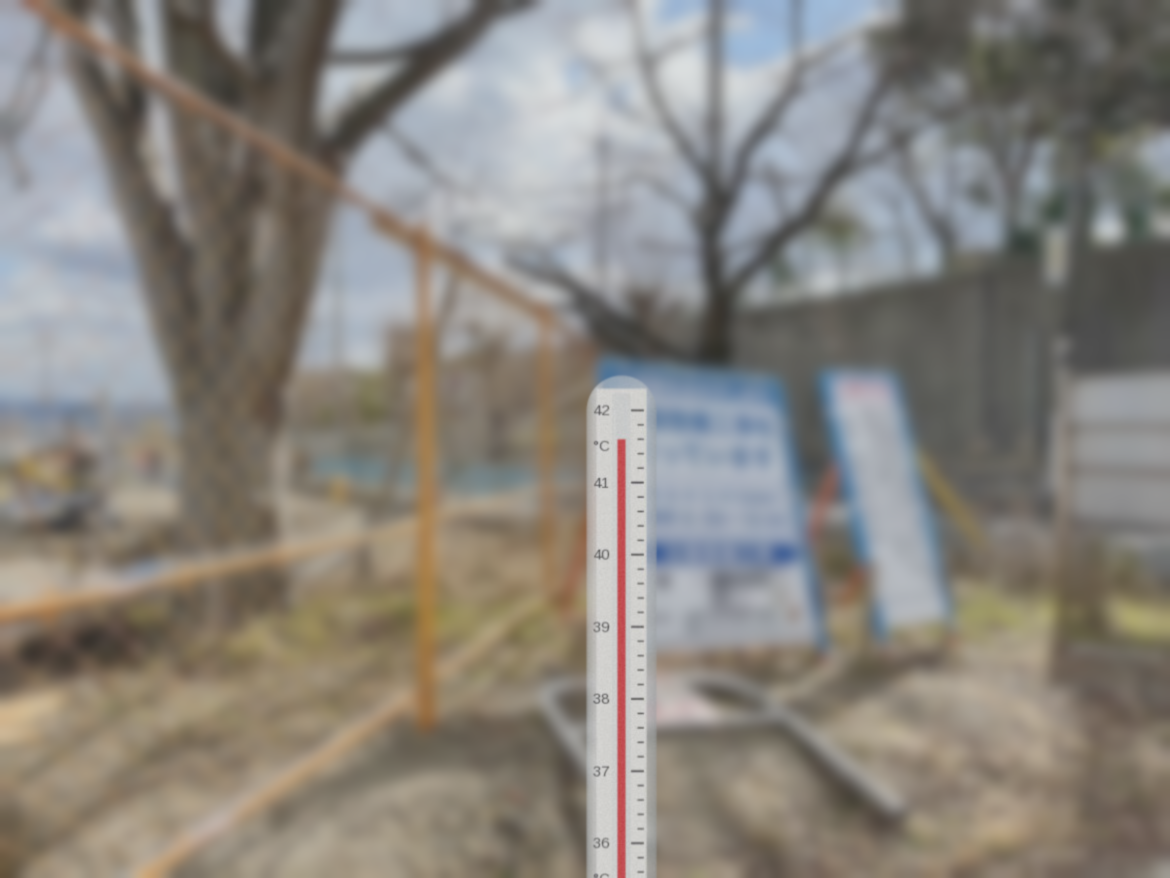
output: **41.6** °C
